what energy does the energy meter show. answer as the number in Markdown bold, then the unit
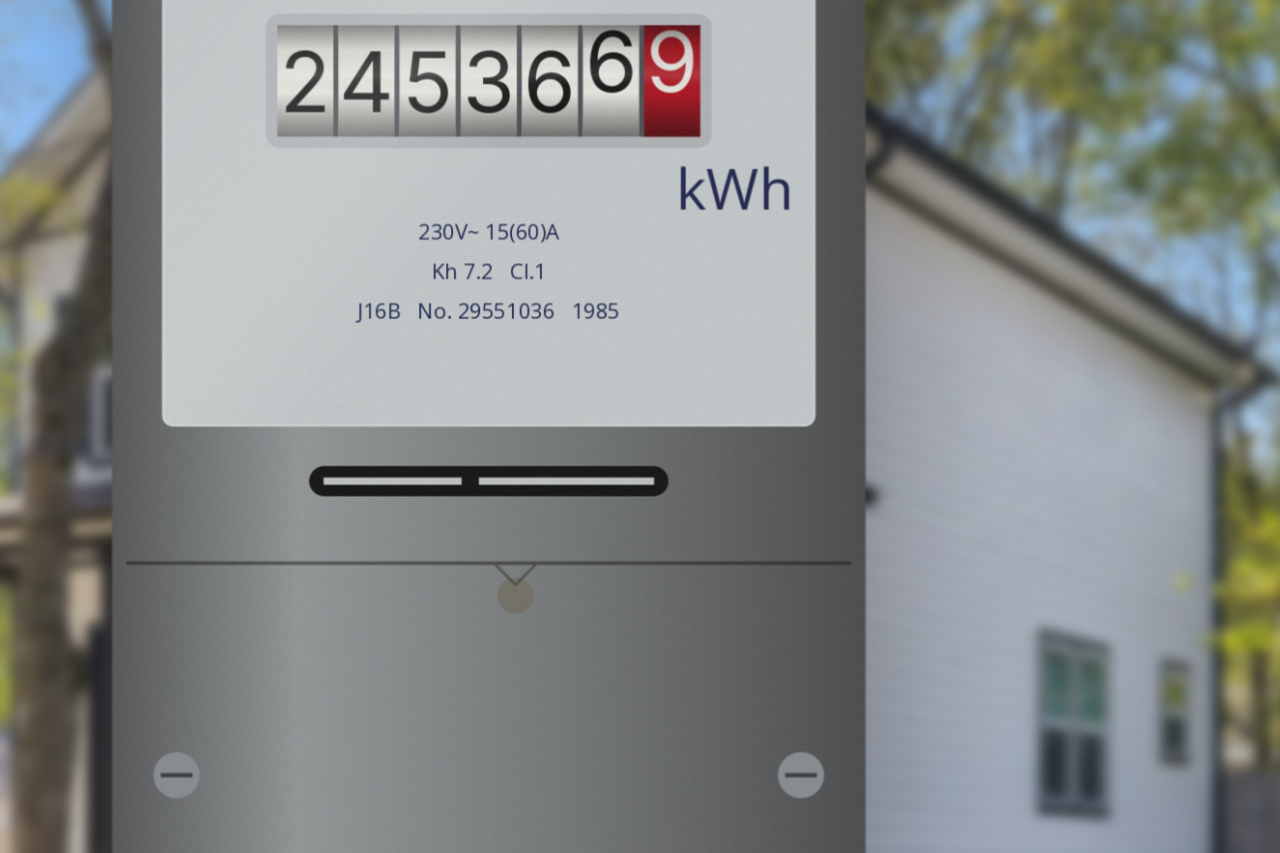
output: **245366.9** kWh
